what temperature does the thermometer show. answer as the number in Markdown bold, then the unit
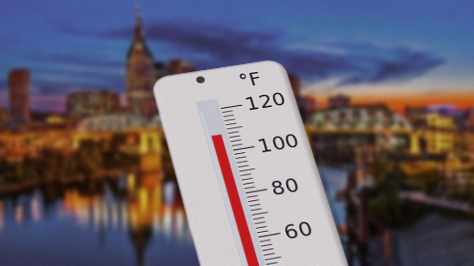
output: **108** °F
